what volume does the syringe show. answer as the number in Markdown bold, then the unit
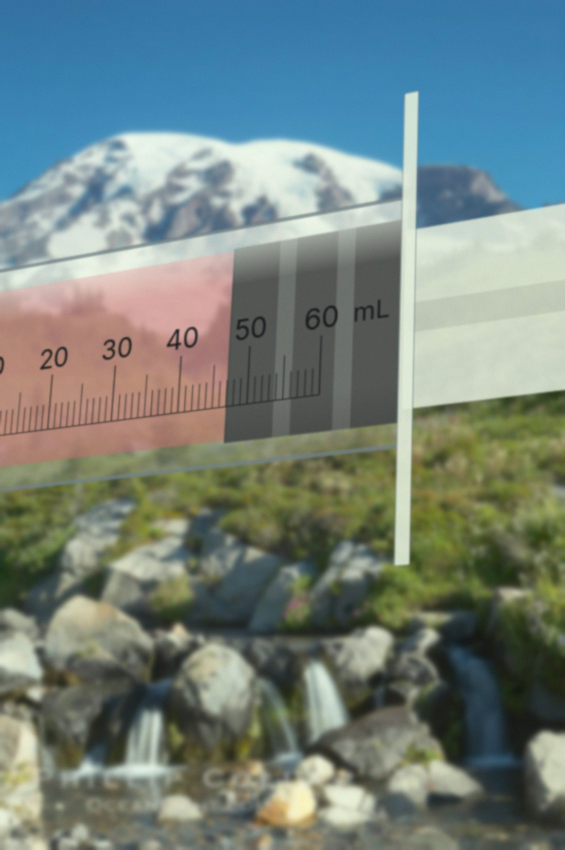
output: **47** mL
